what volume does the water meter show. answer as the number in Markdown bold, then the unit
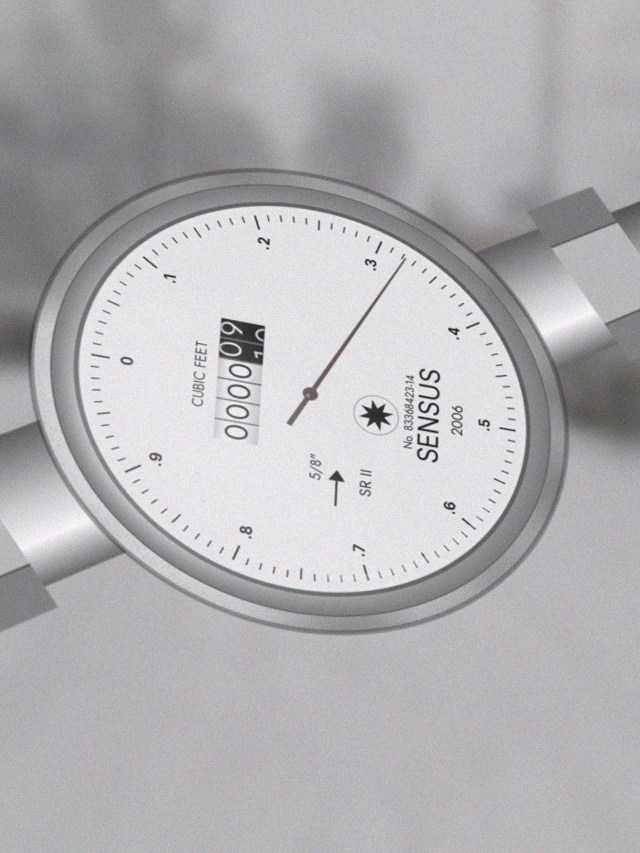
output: **9.32** ft³
